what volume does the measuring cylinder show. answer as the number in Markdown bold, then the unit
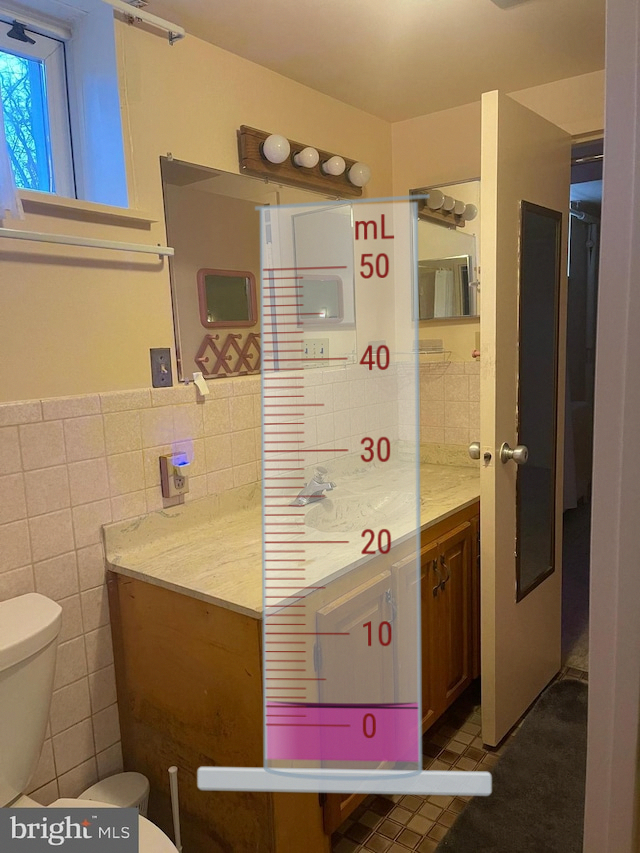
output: **2** mL
